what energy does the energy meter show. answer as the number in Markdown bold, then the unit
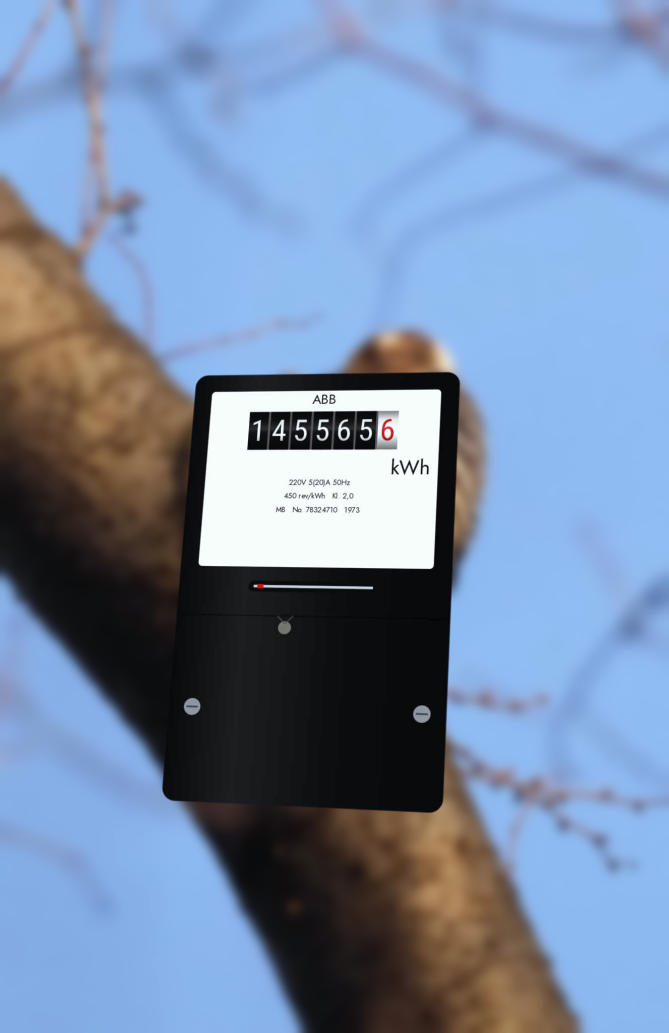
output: **145565.6** kWh
